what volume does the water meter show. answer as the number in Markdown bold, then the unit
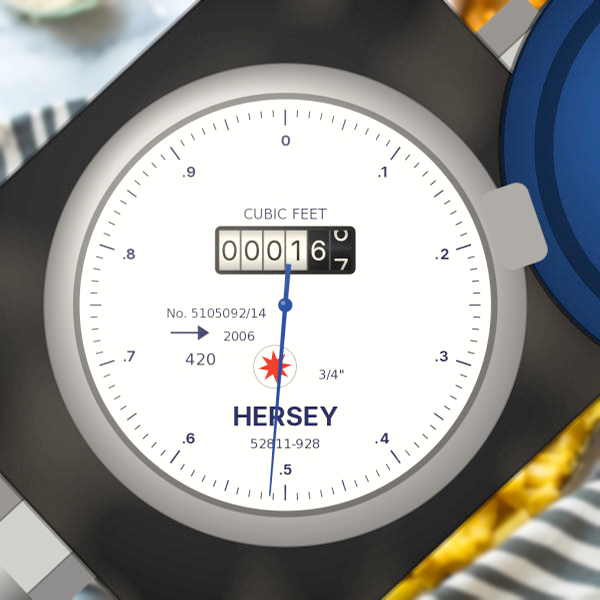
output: **166.51** ft³
